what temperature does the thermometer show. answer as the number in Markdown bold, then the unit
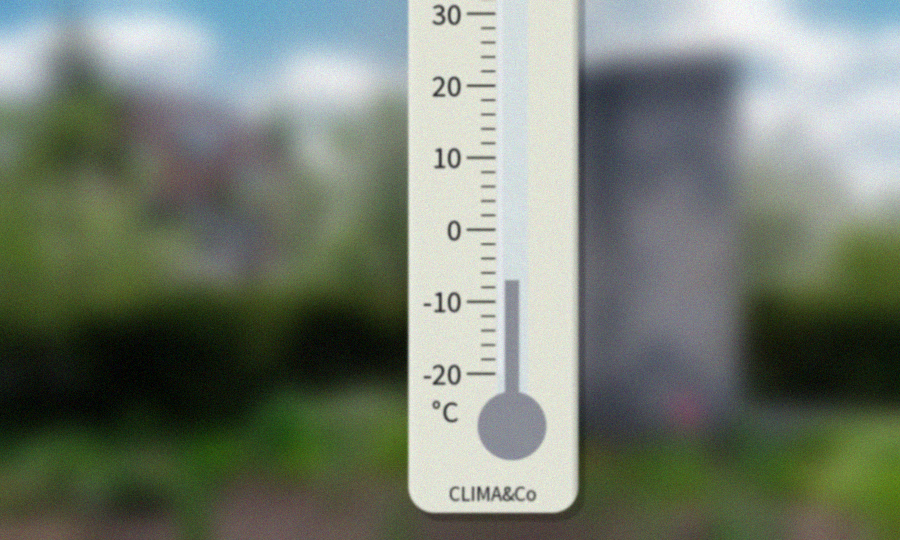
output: **-7** °C
